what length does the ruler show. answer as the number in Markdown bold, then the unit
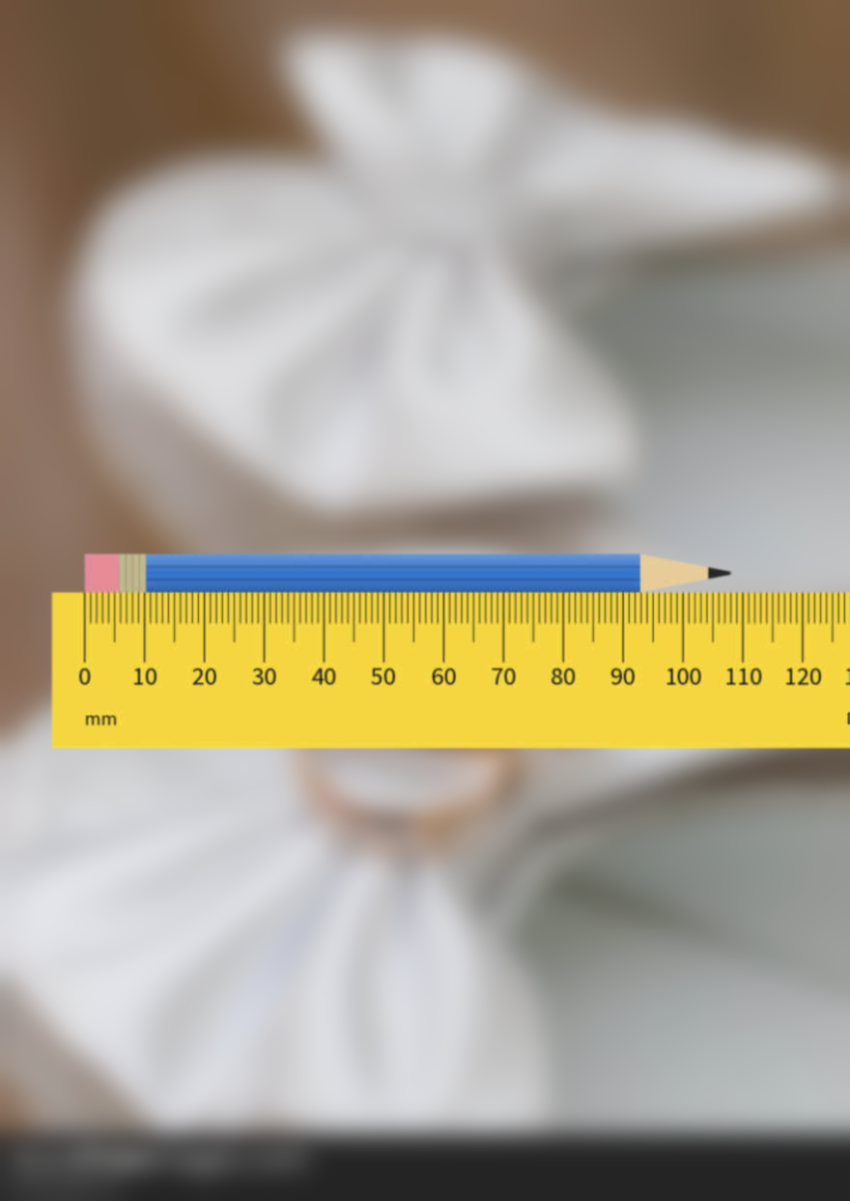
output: **108** mm
